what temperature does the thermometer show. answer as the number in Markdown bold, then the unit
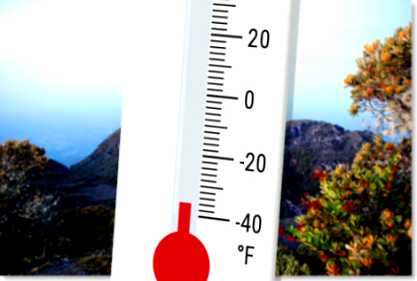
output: **-36** °F
